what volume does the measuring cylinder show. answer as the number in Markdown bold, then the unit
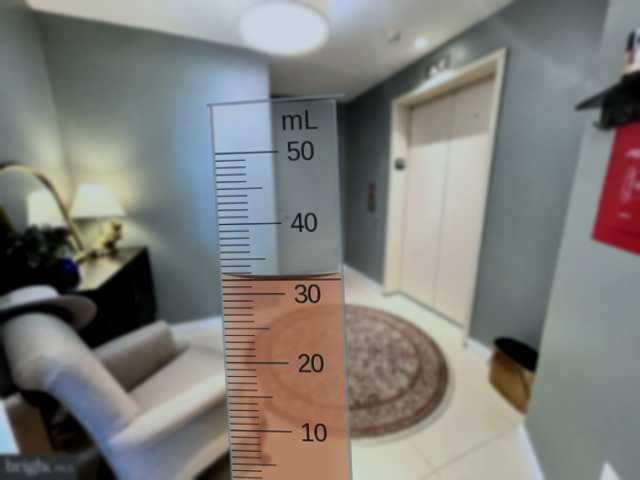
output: **32** mL
